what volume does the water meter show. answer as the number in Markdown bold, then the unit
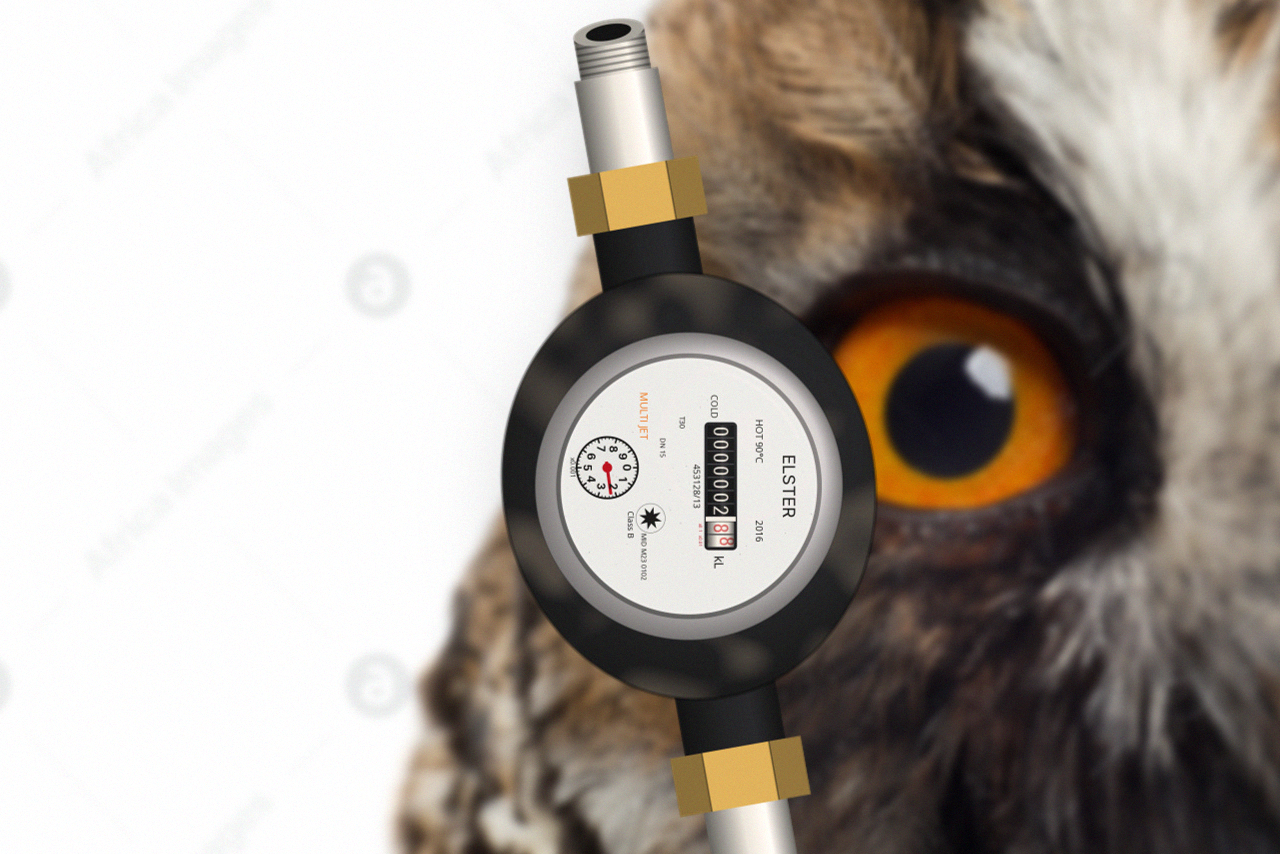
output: **2.882** kL
